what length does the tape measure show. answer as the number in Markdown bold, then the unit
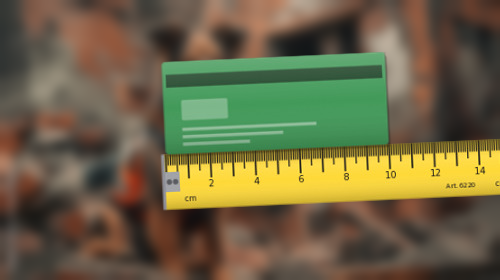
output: **10** cm
